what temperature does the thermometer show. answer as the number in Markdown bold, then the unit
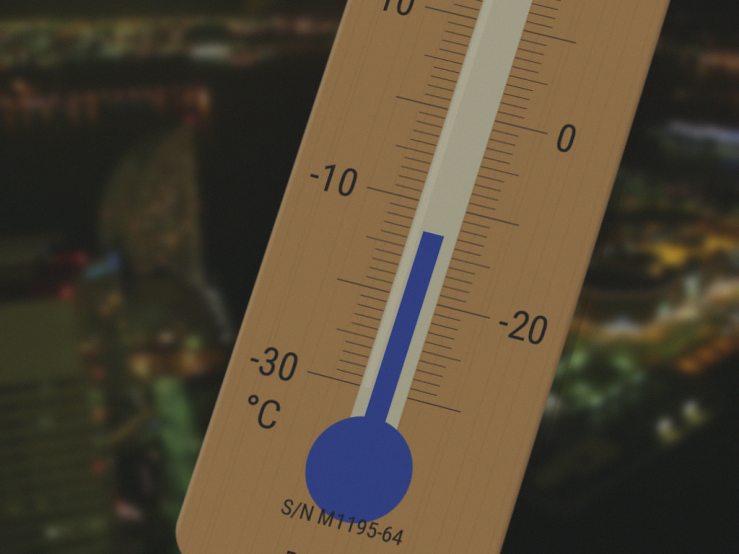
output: **-13** °C
